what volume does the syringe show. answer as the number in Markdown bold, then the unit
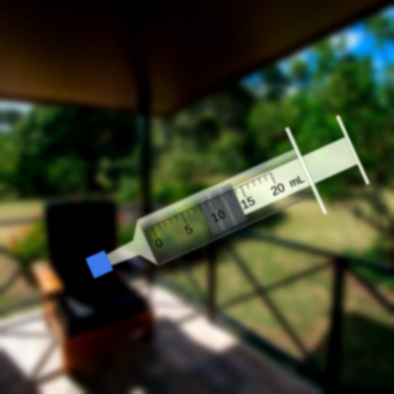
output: **8** mL
